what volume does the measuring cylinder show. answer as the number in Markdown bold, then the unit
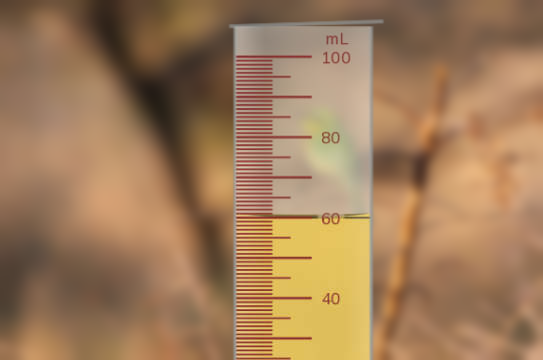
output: **60** mL
